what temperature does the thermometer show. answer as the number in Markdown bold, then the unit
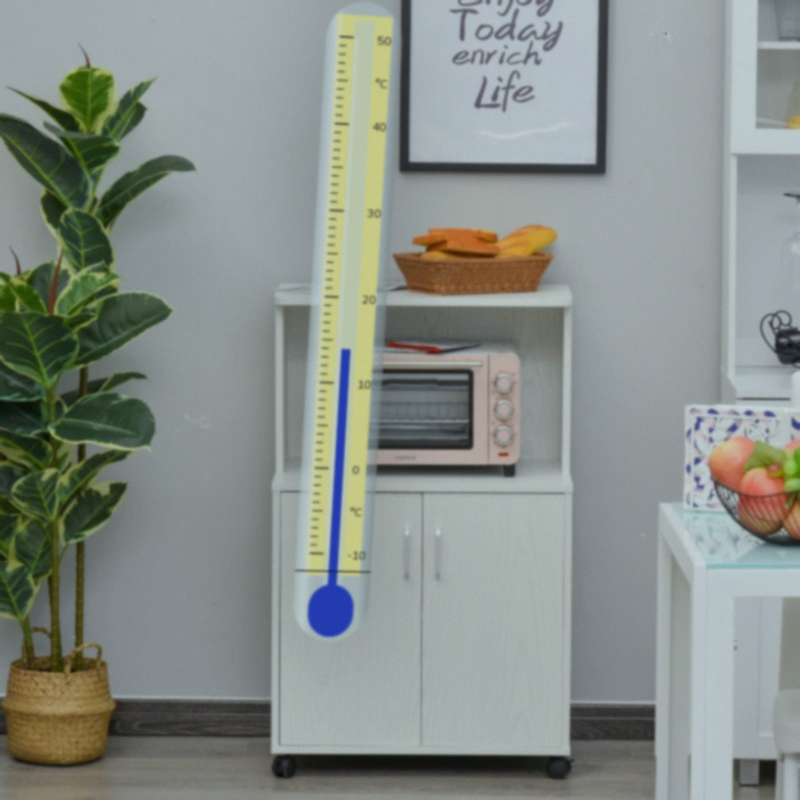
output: **14** °C
